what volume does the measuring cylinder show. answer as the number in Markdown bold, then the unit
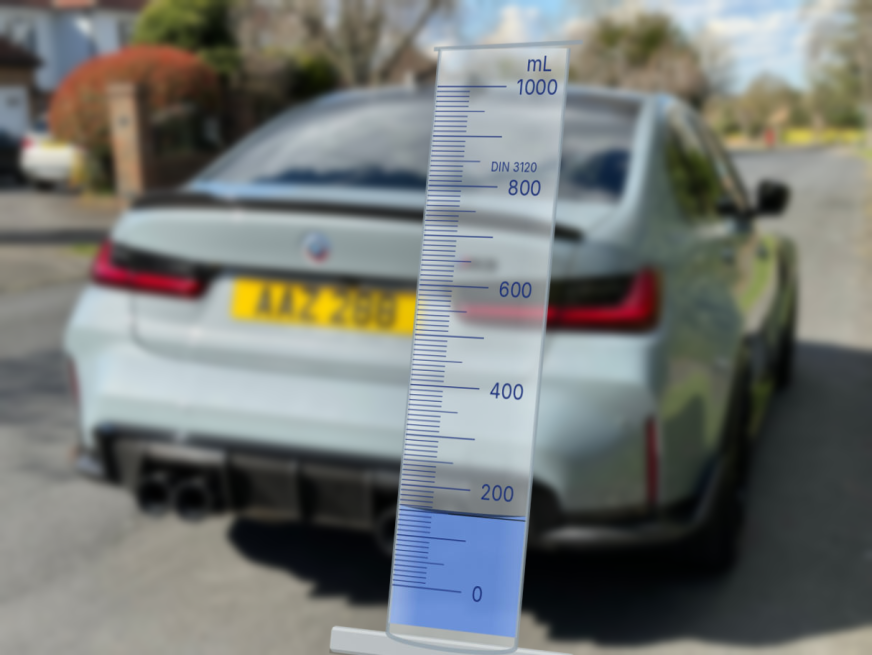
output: **150** mL
